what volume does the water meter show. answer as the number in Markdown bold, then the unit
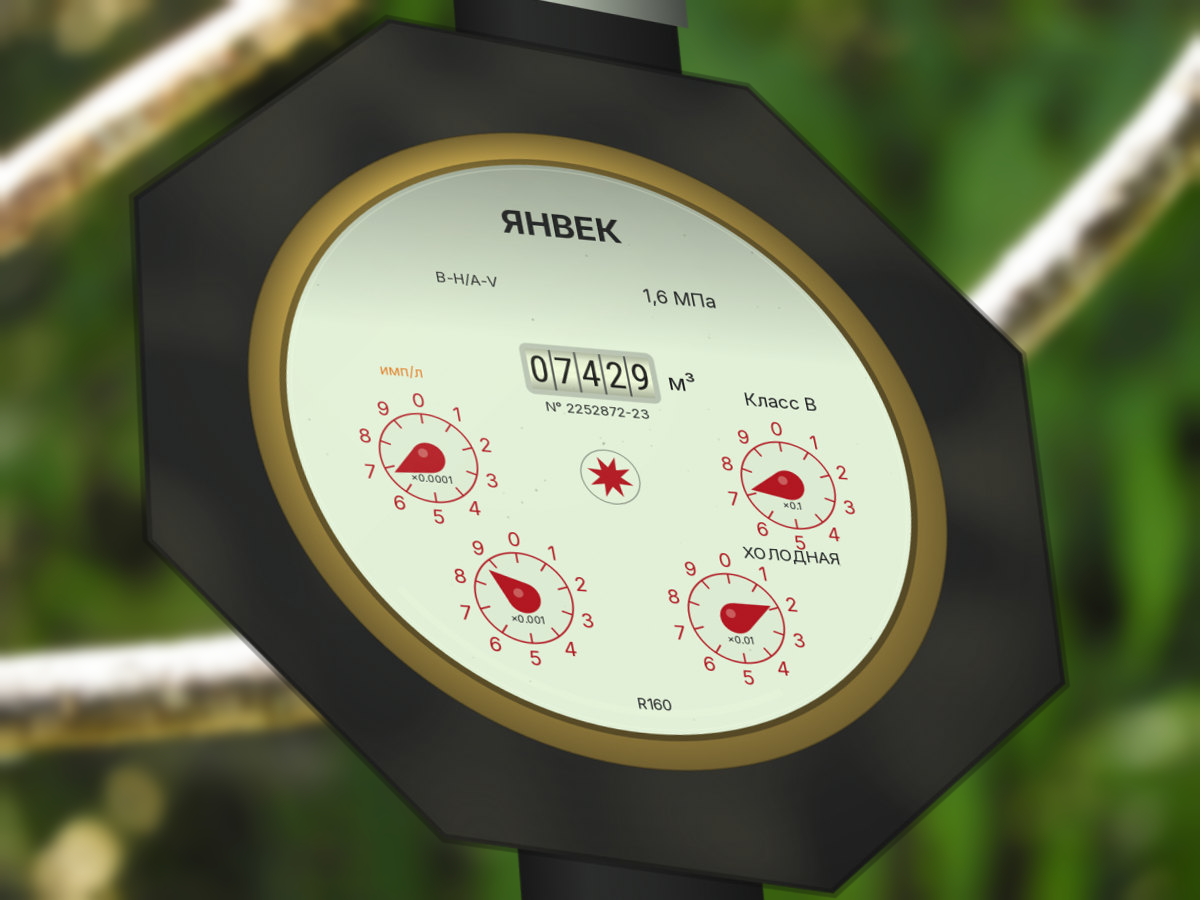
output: **7429.7186** m³
